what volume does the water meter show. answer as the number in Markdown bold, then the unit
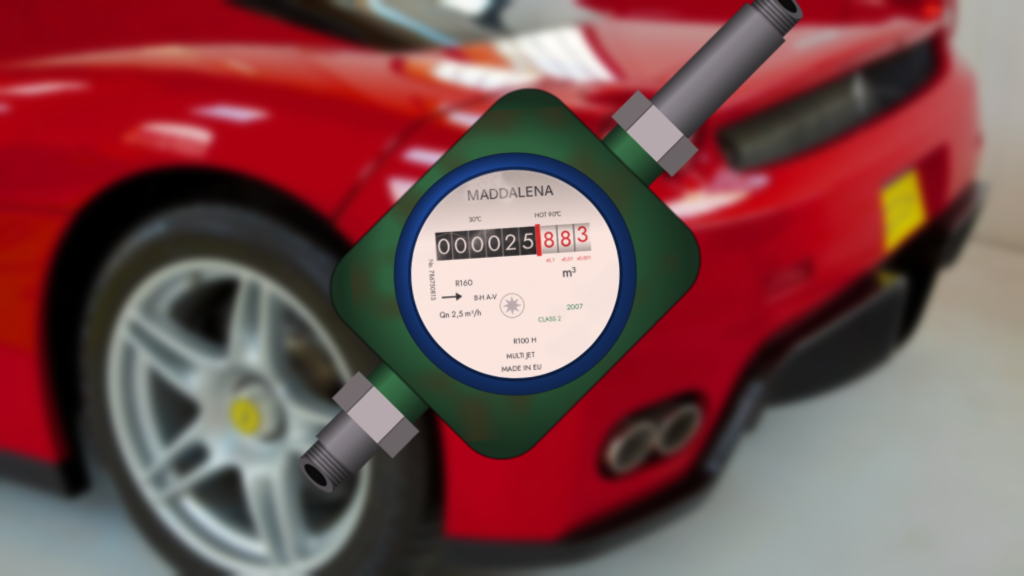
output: **25.883** m³
